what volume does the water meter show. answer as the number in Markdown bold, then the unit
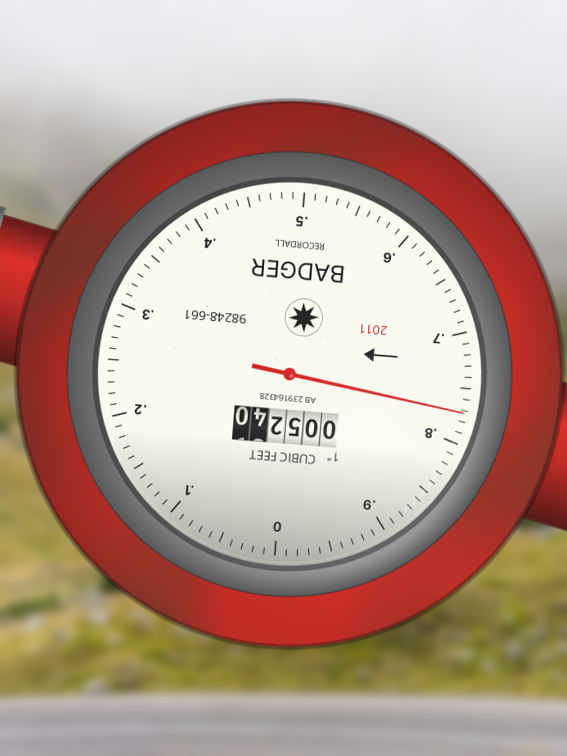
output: **5239.77** ft³
